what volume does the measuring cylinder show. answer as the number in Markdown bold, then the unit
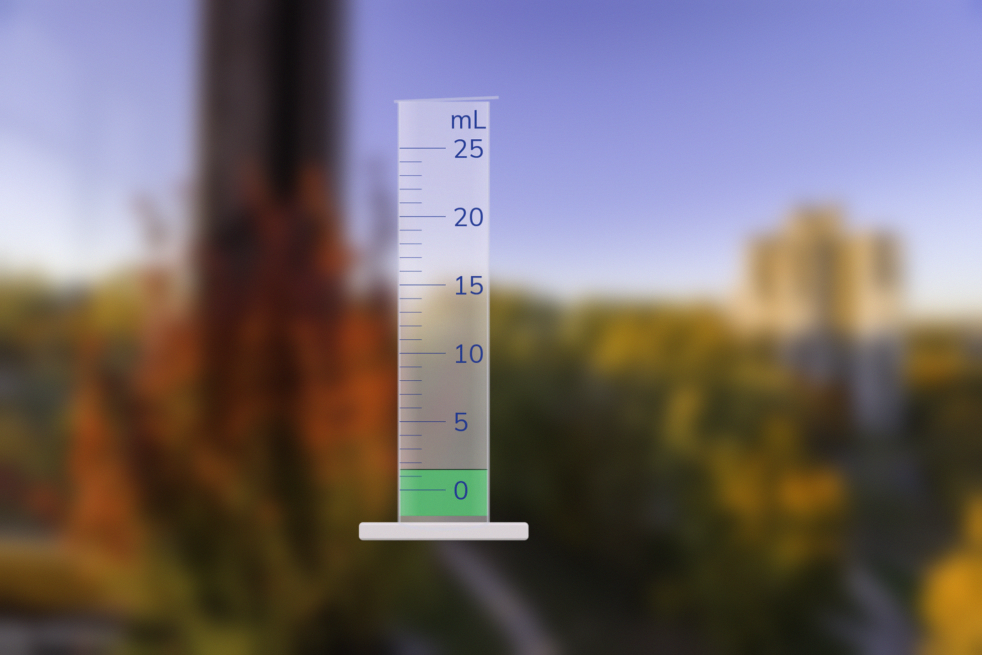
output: **1.5** mL
